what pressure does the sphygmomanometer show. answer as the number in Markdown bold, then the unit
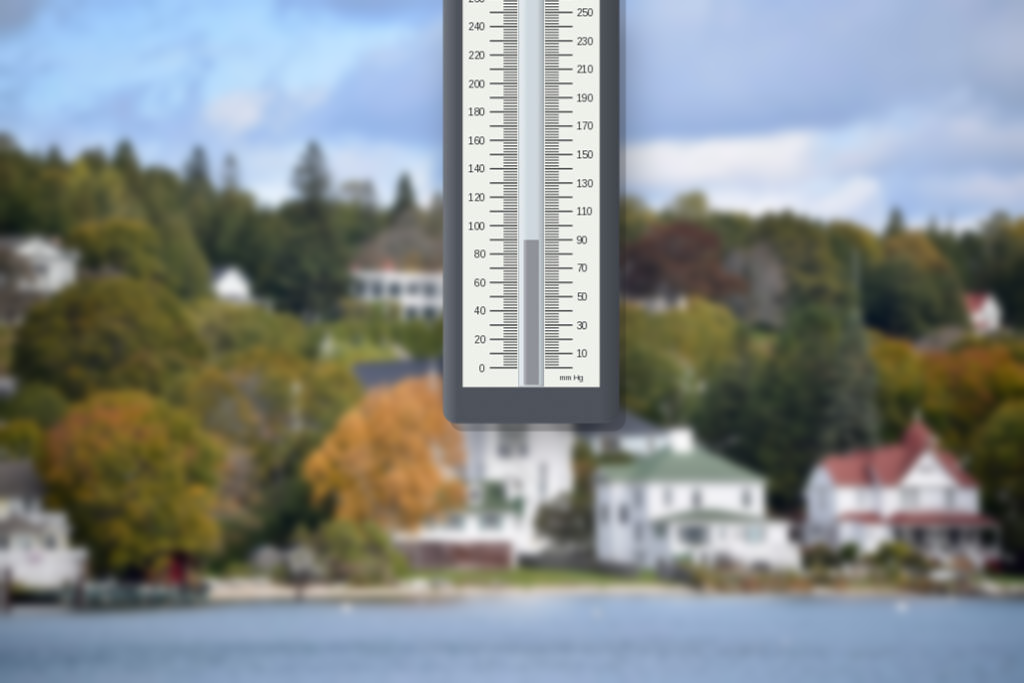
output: **90** mmHg
